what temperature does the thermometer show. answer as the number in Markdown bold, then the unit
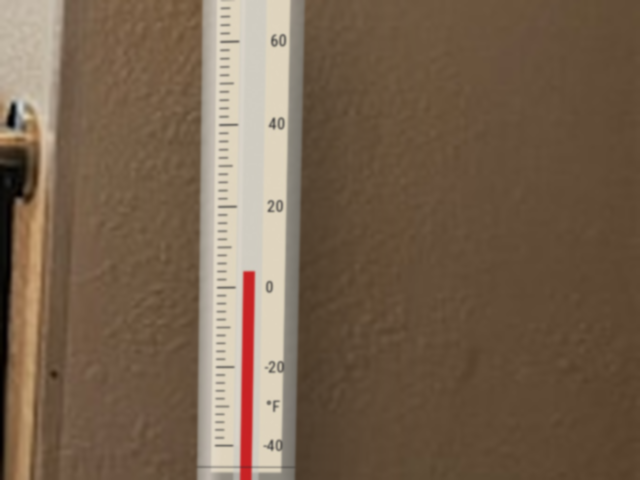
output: **4** °F
